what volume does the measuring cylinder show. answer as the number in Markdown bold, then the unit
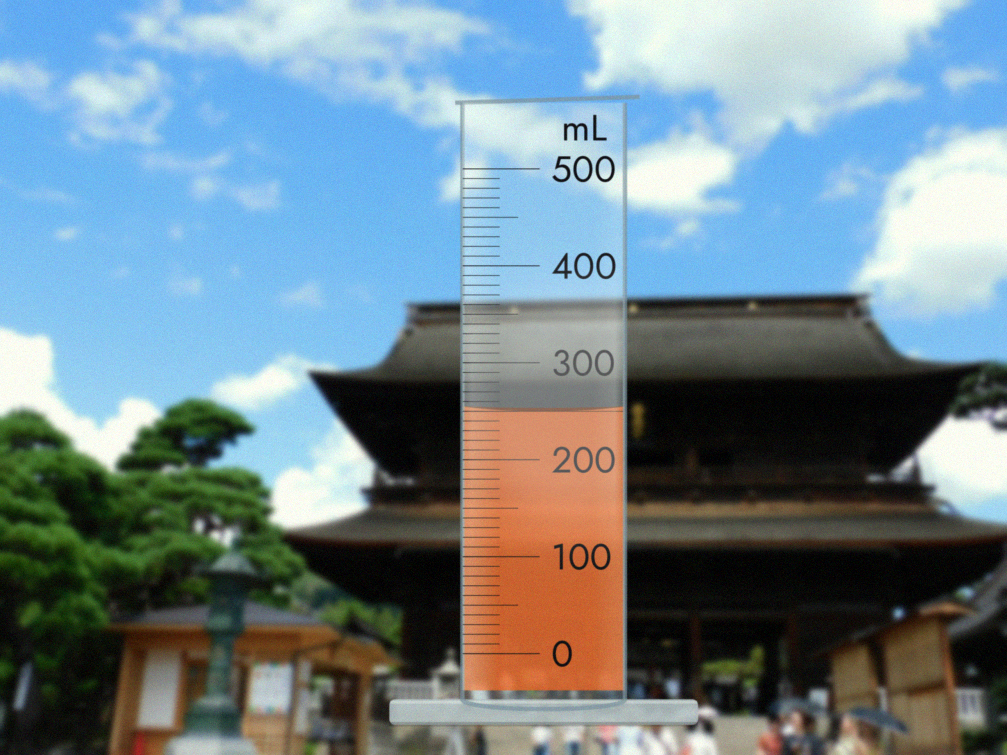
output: **250** mL
